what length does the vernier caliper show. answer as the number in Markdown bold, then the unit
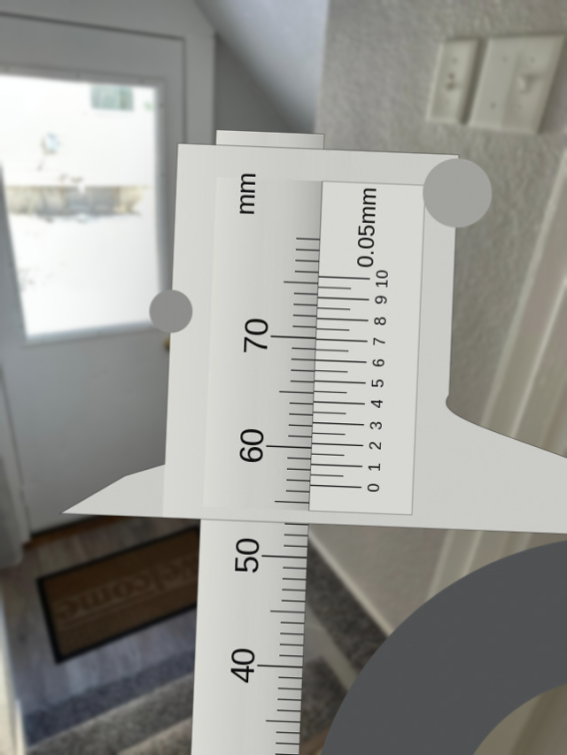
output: **56.6** mm
